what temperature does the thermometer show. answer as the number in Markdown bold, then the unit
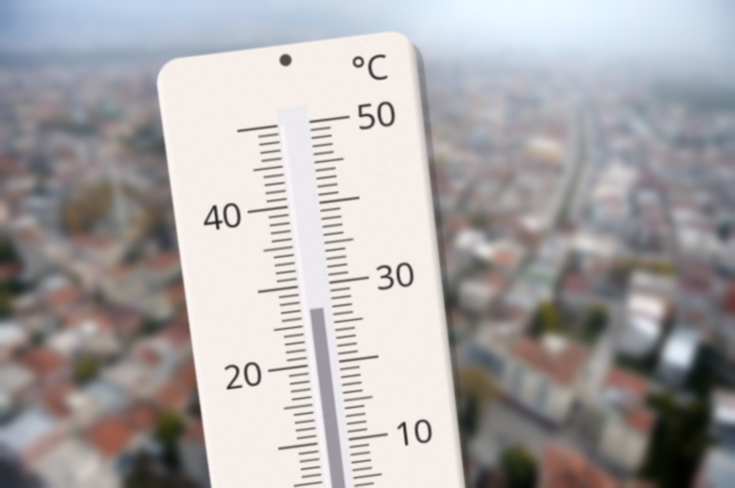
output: **27** °C
